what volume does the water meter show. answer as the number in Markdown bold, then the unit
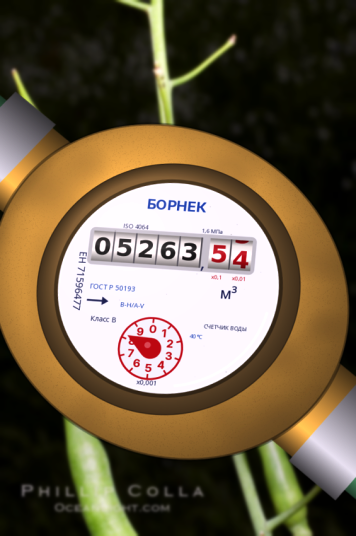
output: **5263.538** m³
